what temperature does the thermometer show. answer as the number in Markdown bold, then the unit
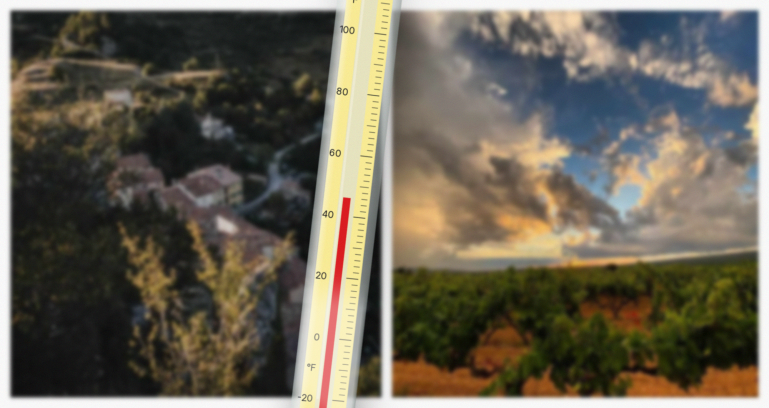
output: **46** °F
